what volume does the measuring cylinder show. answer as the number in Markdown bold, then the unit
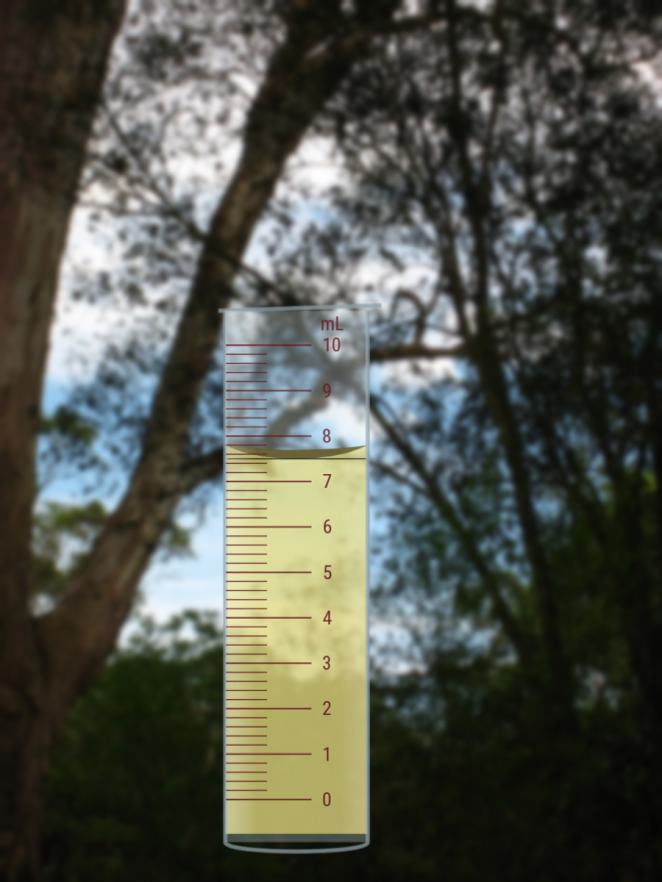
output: **7.5** mL
